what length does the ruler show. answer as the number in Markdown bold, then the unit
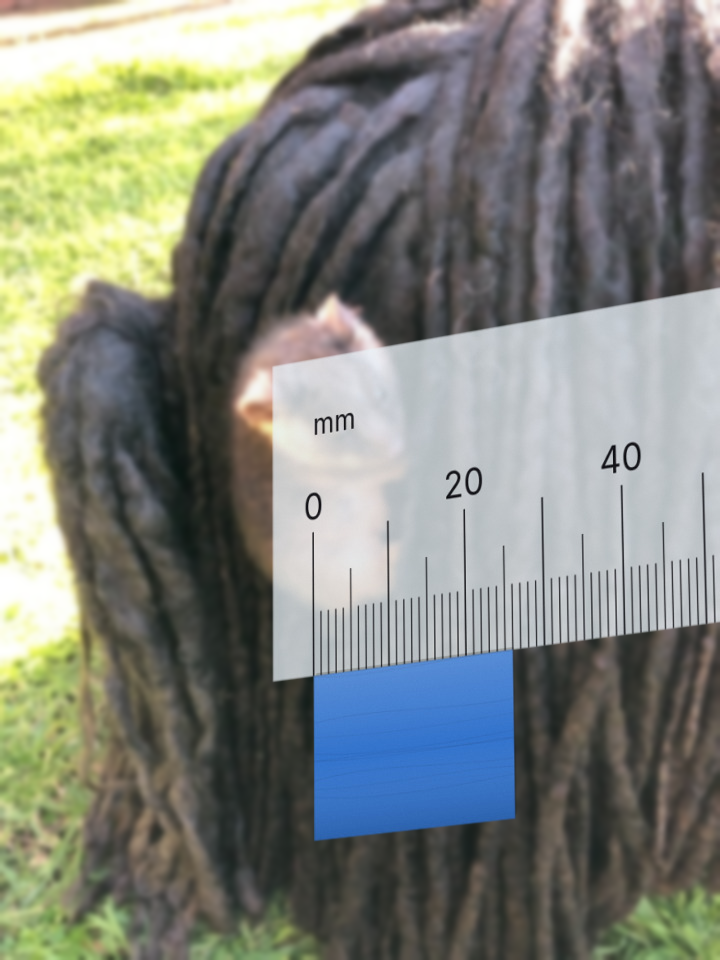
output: **26** mm
